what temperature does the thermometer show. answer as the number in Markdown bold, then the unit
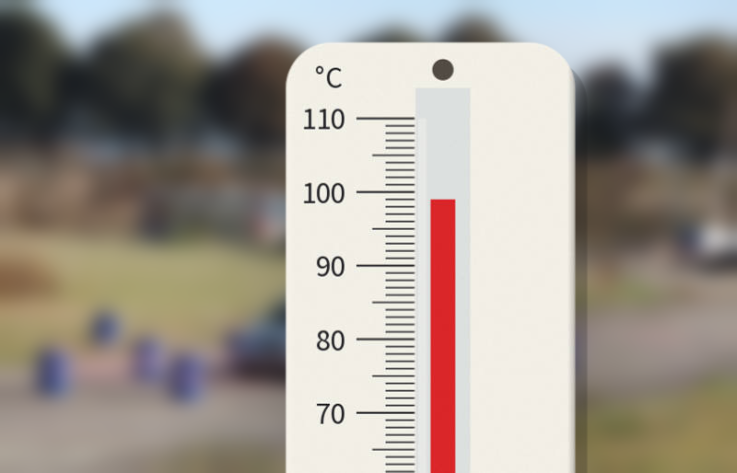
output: **99** °C
